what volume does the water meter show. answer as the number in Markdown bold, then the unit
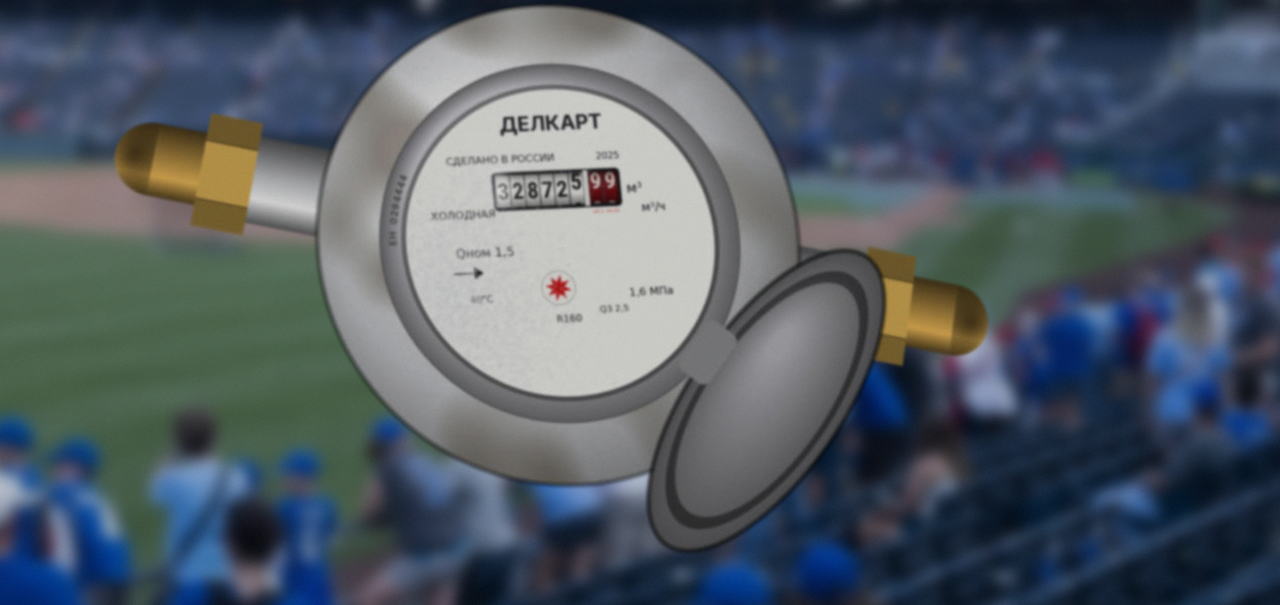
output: **328725.99** m³
